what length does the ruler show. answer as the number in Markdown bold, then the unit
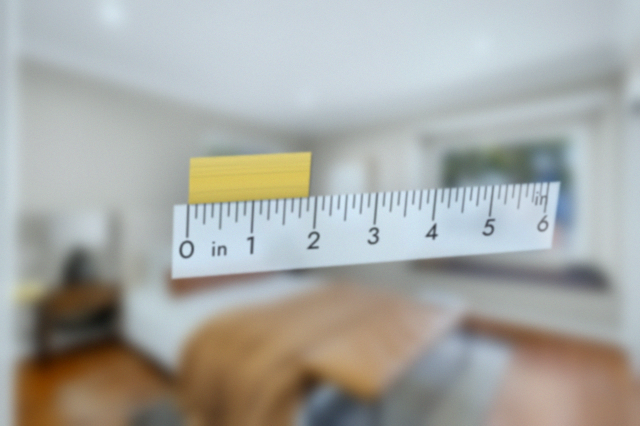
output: **1.875** in
